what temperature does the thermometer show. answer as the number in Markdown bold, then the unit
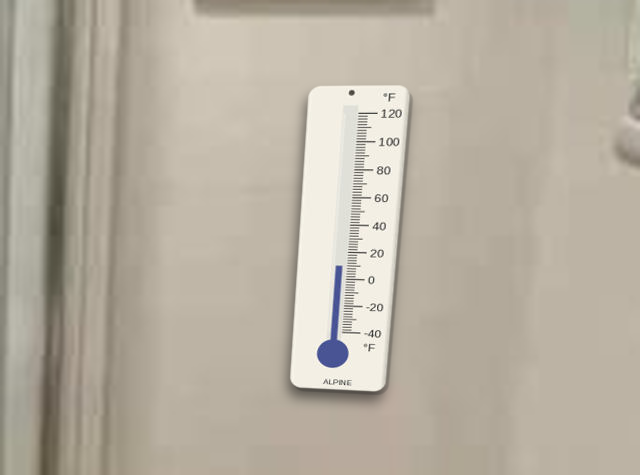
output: **10** °F
